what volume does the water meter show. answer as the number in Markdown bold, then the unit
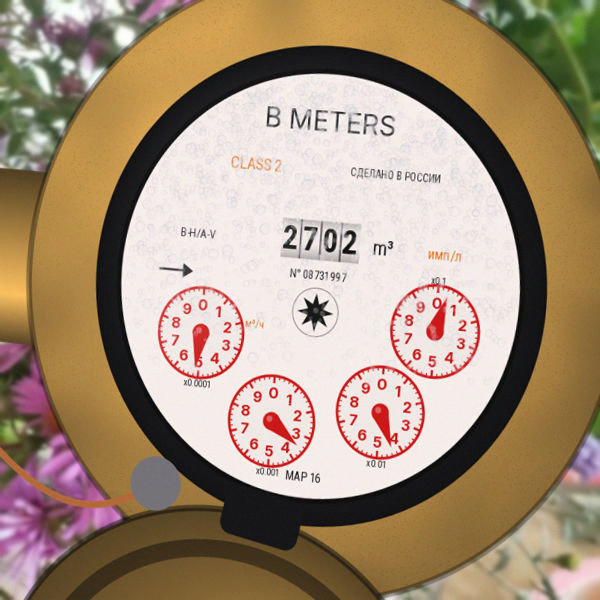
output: **2702.0435** m³
